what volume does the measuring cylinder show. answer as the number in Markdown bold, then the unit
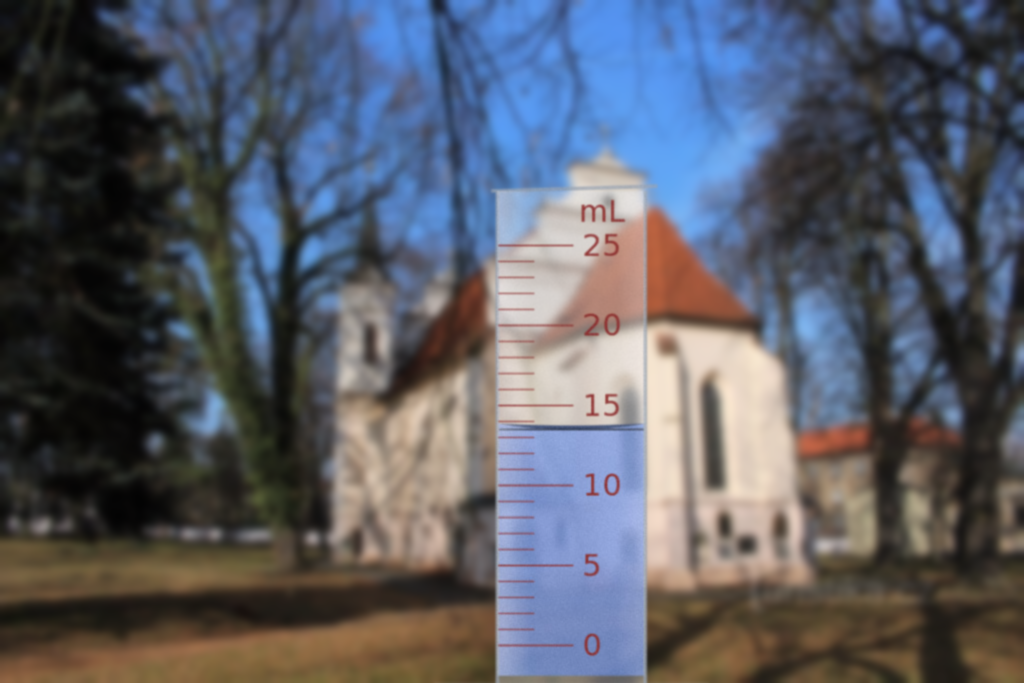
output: **13.5** mL
